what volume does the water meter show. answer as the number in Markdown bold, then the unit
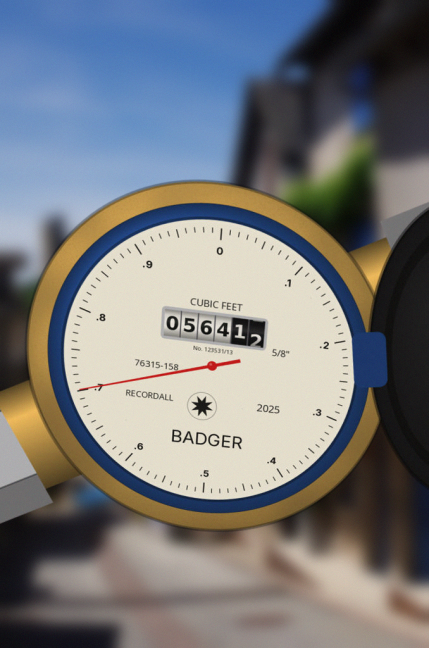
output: **56411.70** ft³
